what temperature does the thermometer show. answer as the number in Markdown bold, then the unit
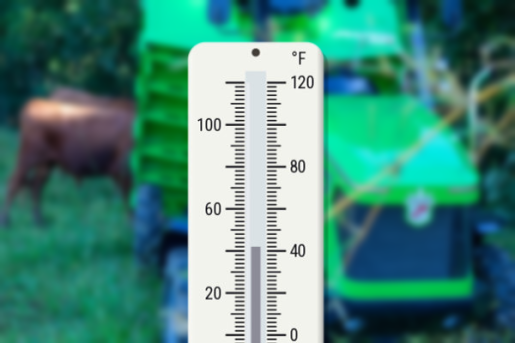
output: **42** °F
